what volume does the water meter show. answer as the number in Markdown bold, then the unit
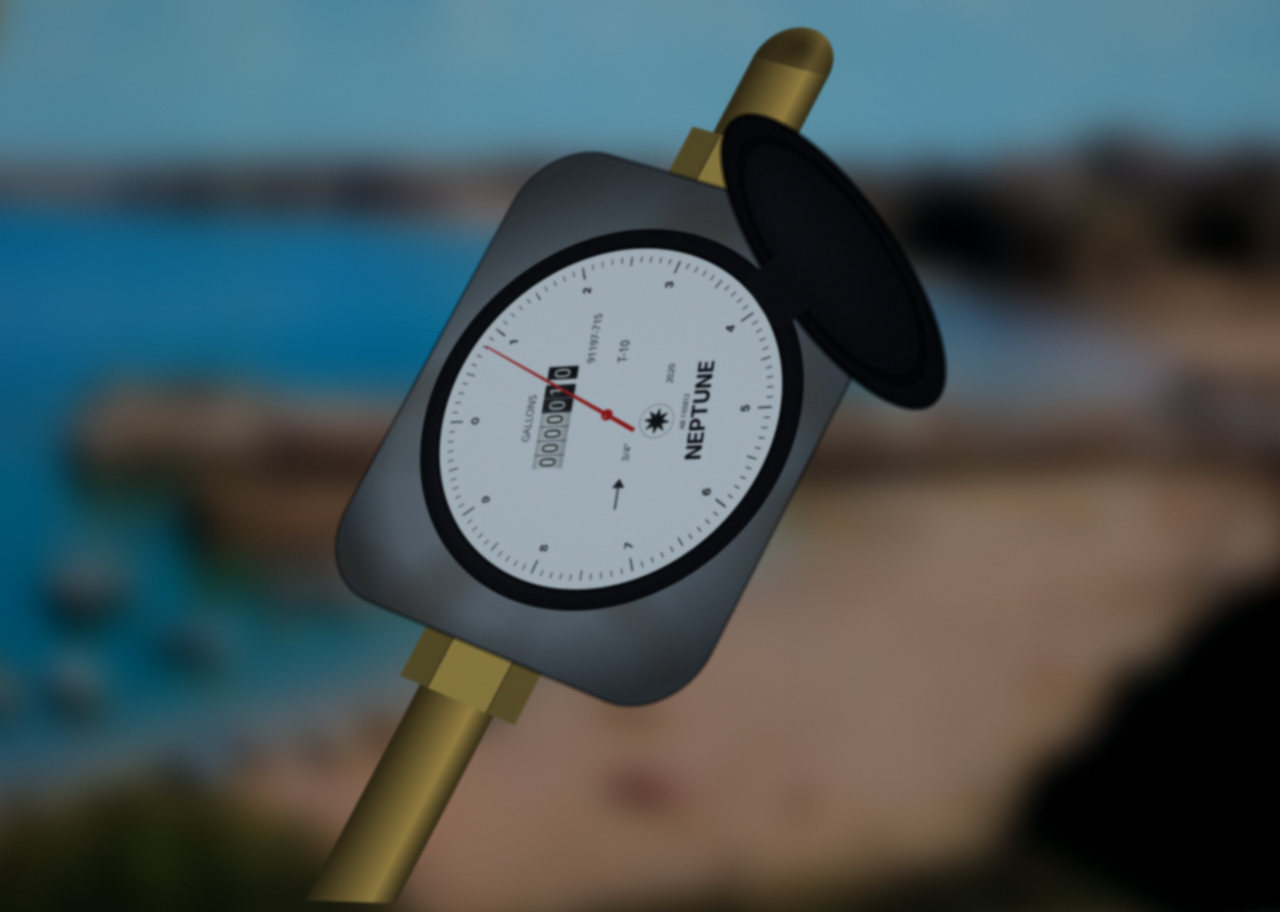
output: **10.8** gal
